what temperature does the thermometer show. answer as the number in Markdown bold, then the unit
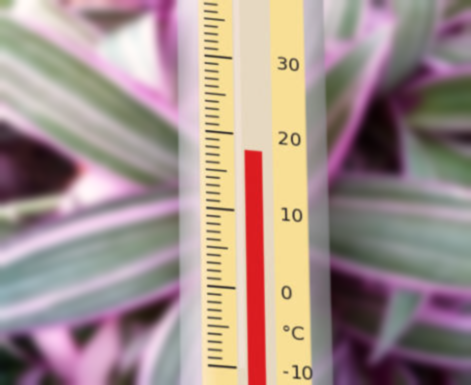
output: **18** °C
